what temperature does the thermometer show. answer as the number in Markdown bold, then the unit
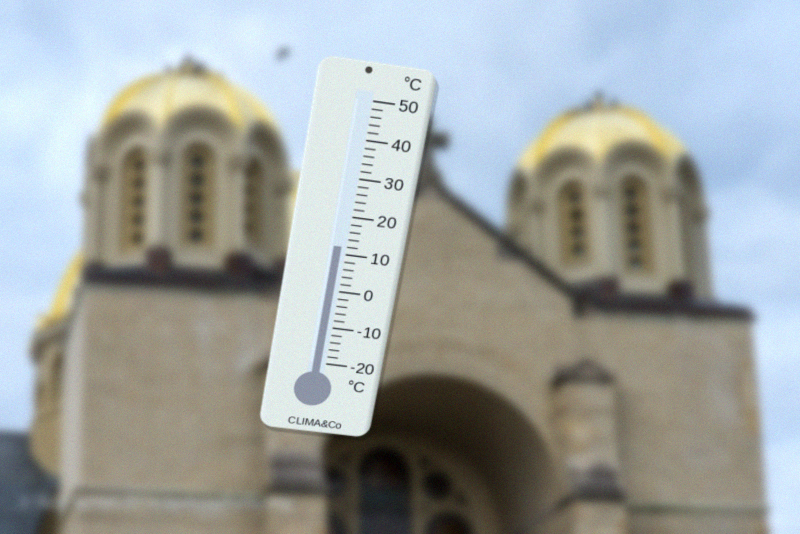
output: **12** °C
